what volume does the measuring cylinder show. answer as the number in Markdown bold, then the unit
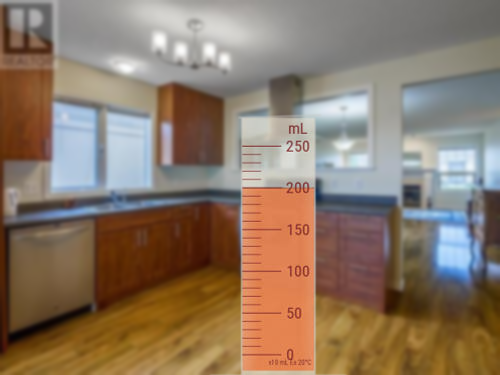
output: **200** mL
